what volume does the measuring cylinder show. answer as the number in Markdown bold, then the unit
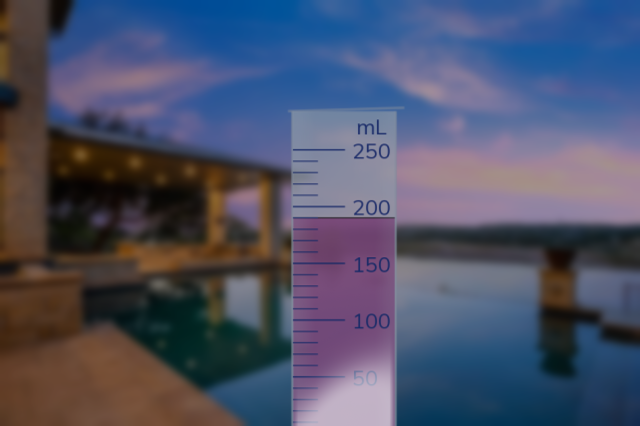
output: **190** mL
